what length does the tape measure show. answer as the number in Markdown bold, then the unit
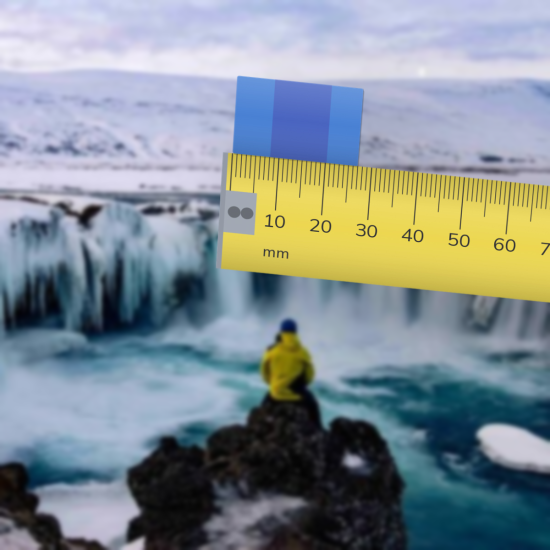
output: **27** mm
